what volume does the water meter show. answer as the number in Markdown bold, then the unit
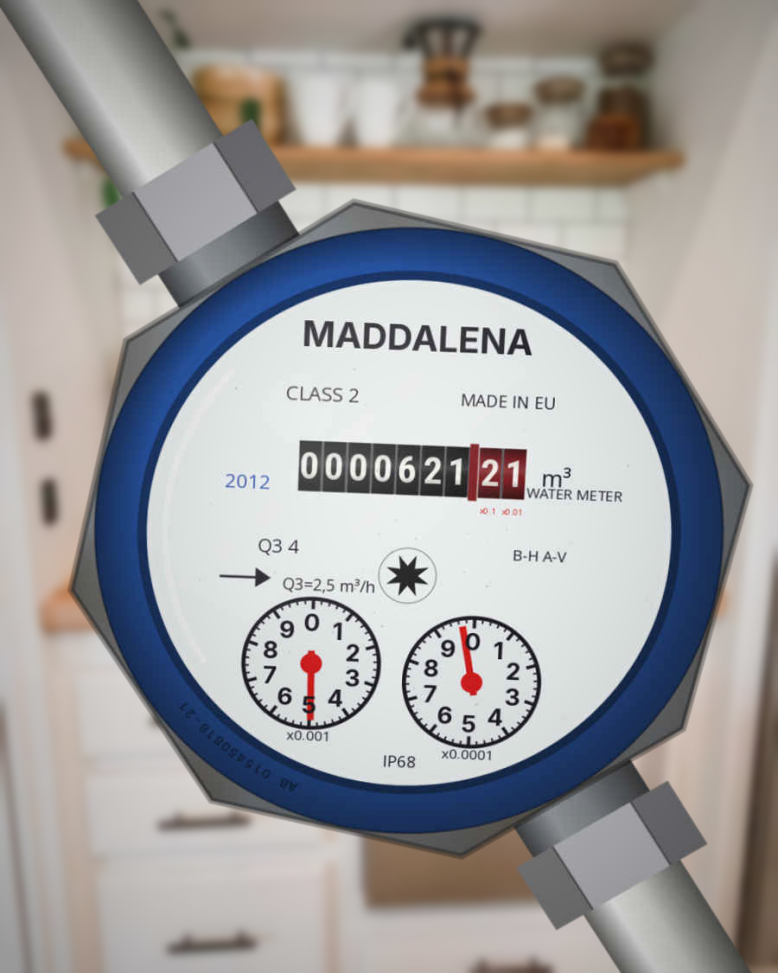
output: **621.2149** m³
